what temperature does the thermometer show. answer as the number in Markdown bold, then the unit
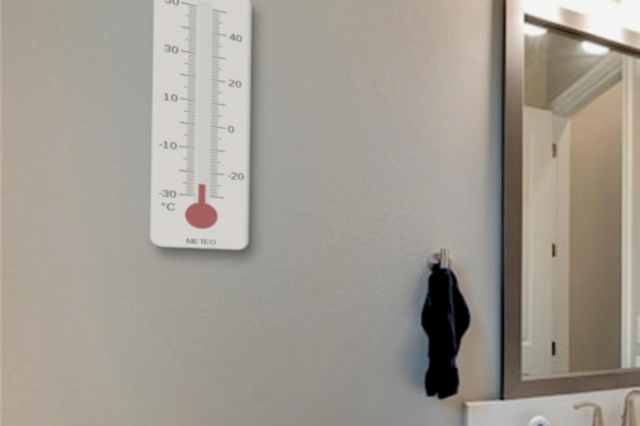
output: **-25** °C
